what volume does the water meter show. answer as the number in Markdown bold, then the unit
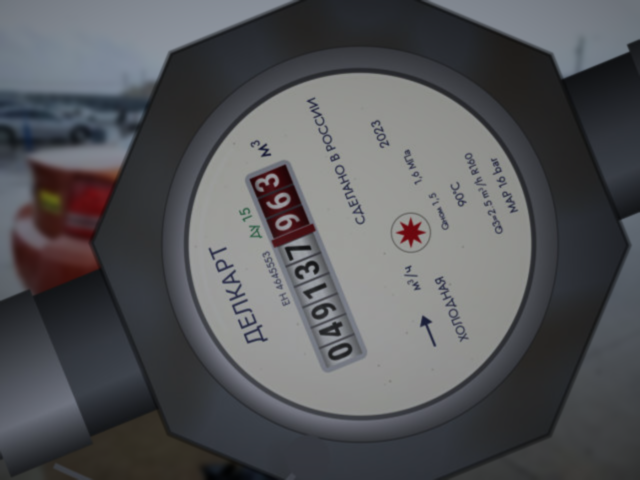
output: **49137.963** m³
